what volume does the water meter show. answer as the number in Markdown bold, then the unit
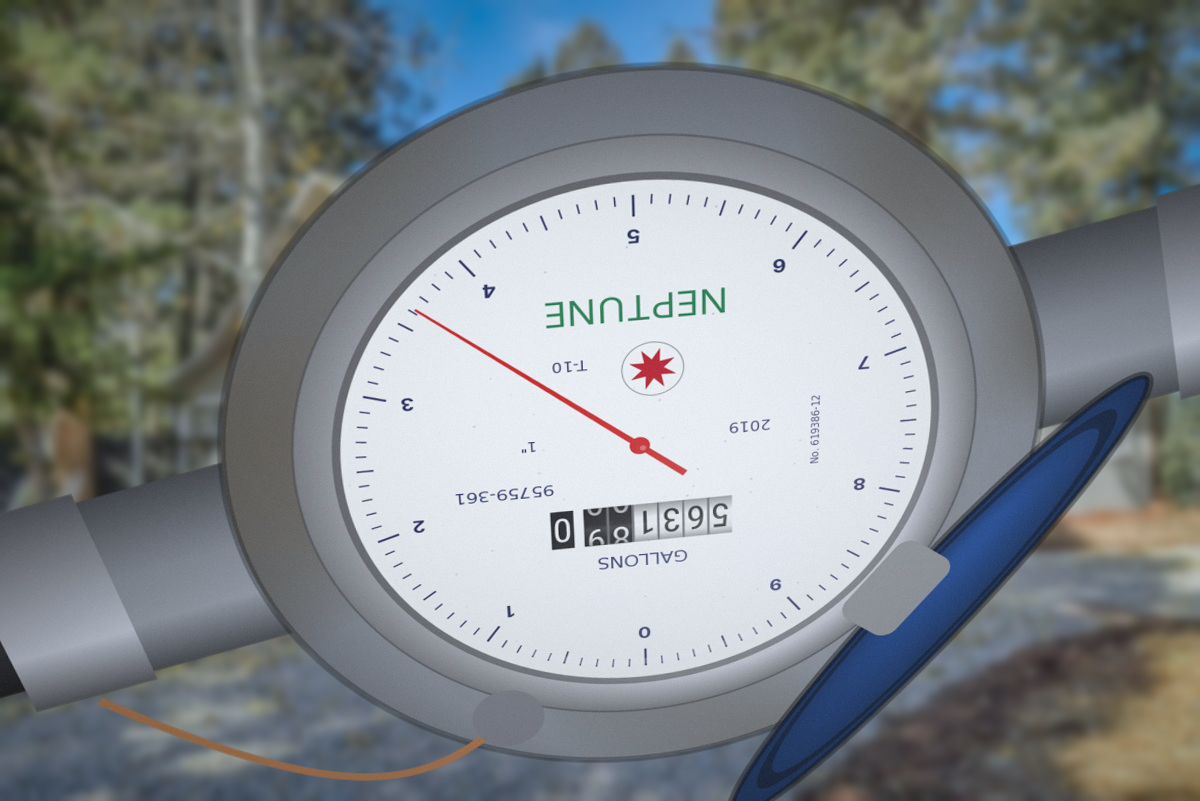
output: **5631893.6** gal
